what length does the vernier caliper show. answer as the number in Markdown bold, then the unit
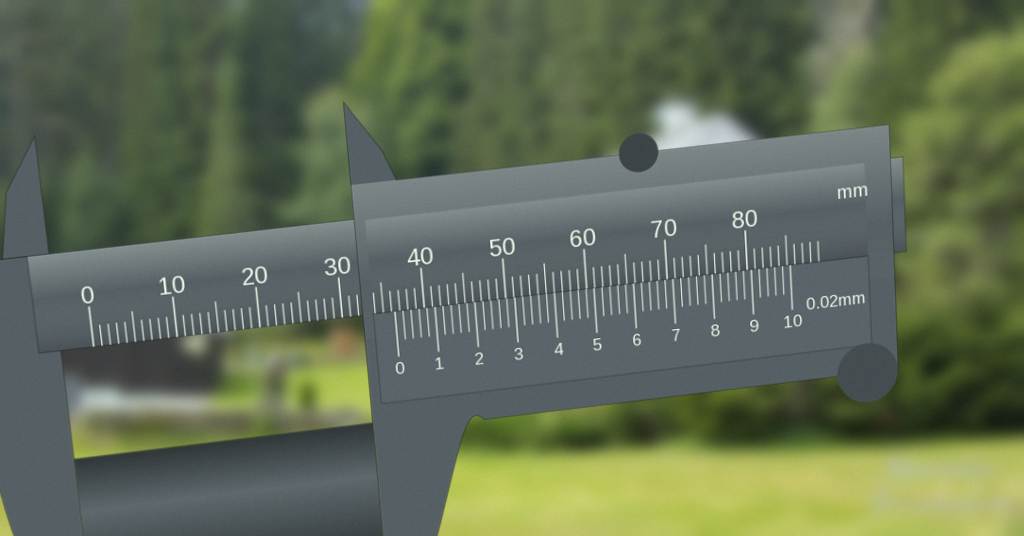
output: **36.4** mm
